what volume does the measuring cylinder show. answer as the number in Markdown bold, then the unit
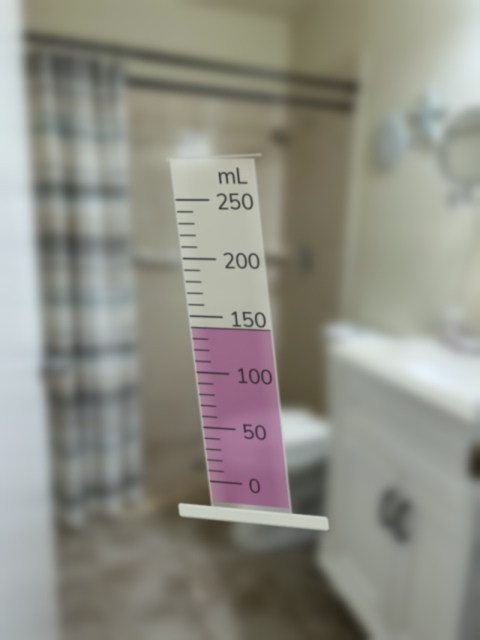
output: **140** mL
